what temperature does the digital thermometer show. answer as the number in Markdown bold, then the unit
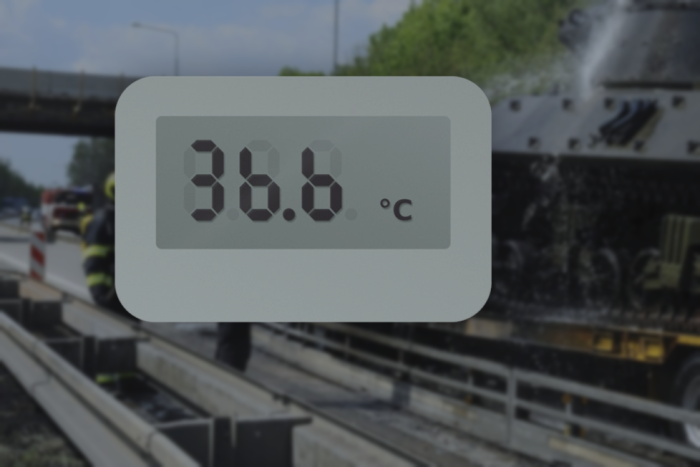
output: **36.6** °C
